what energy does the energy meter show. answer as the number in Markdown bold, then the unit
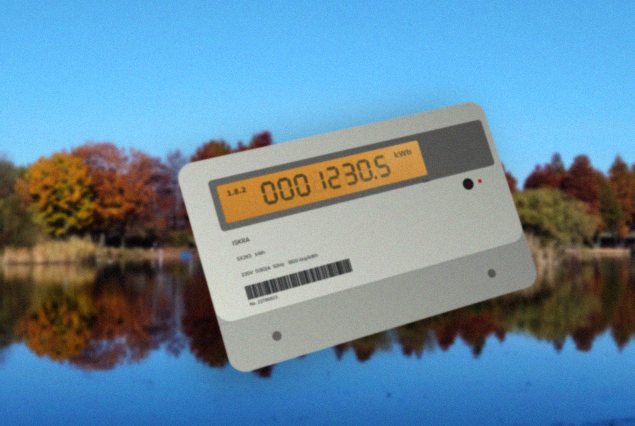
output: **1230.5** kWh
